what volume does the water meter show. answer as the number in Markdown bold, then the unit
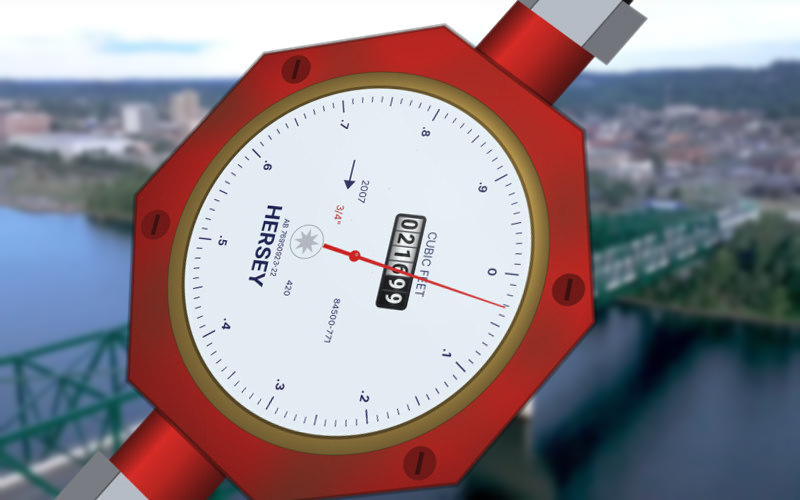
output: **21699.03** ft³
